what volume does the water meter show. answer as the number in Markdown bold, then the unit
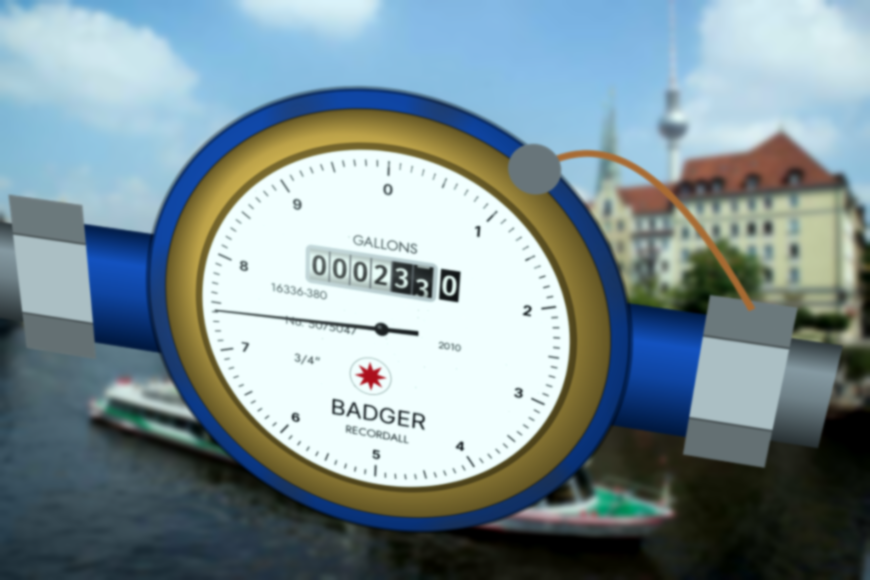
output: **2327.4** gal
